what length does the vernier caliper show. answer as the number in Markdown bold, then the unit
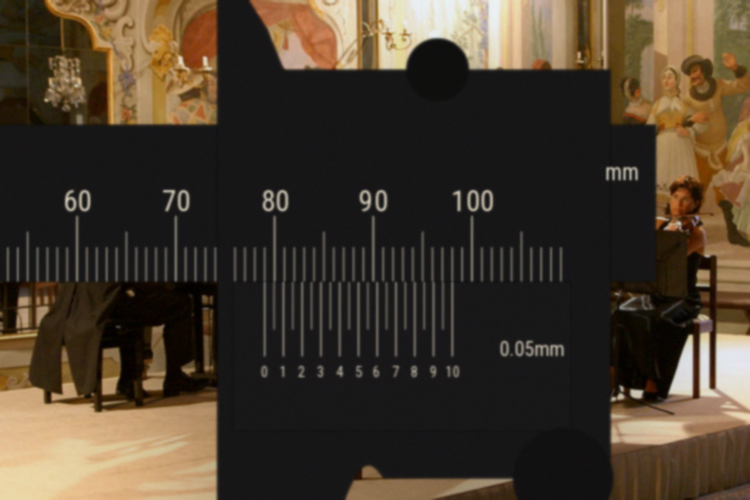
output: **79.0** mm
